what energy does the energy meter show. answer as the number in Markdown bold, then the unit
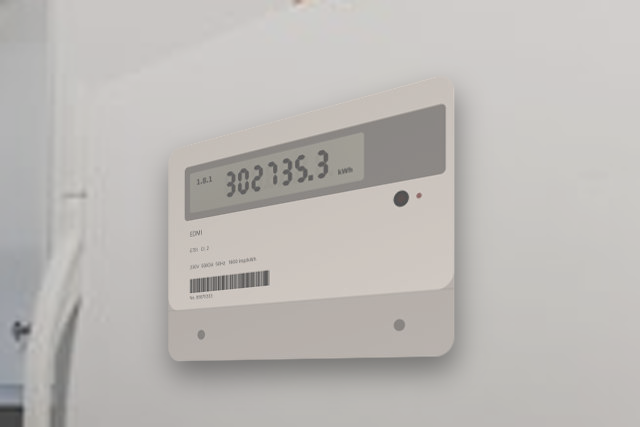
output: **302735.3** kWh
